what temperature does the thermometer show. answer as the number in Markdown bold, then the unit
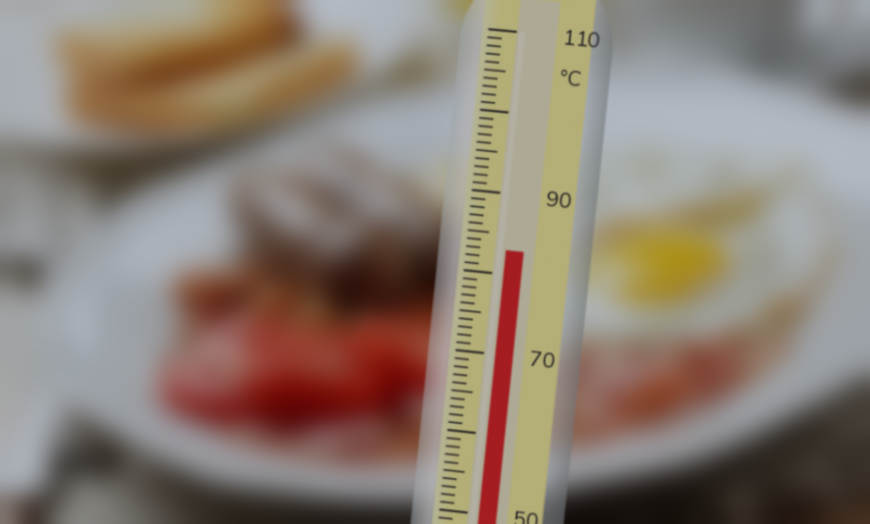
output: **83** °C
